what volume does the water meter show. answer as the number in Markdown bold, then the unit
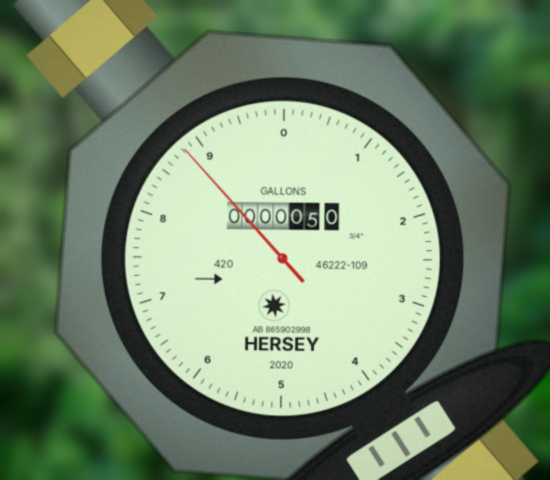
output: **48.8** gal
